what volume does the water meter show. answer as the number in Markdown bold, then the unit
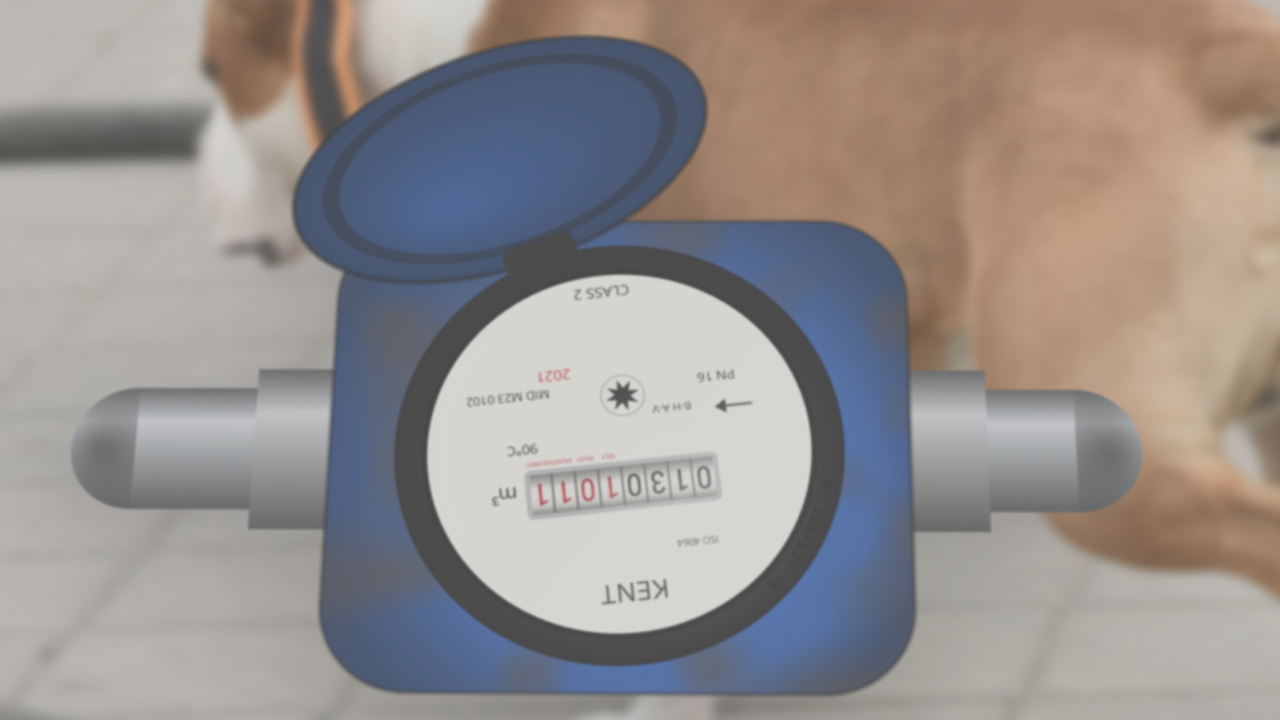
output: **130.1011** m³
